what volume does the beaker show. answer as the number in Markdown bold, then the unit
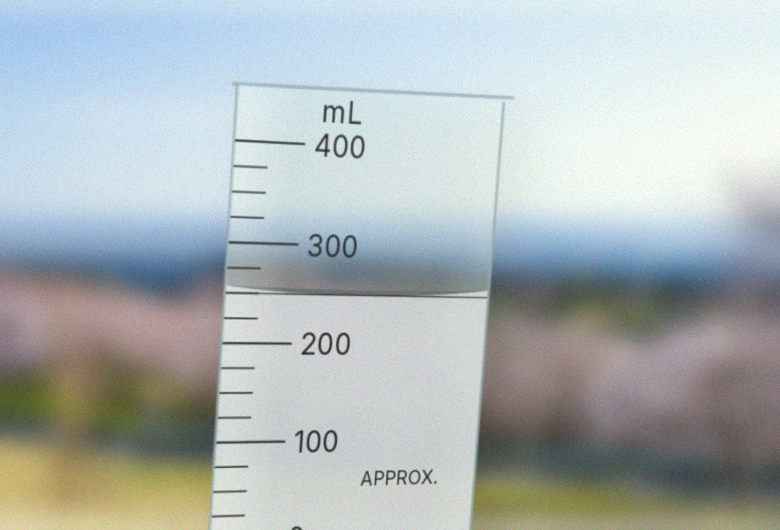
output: **250** mL
